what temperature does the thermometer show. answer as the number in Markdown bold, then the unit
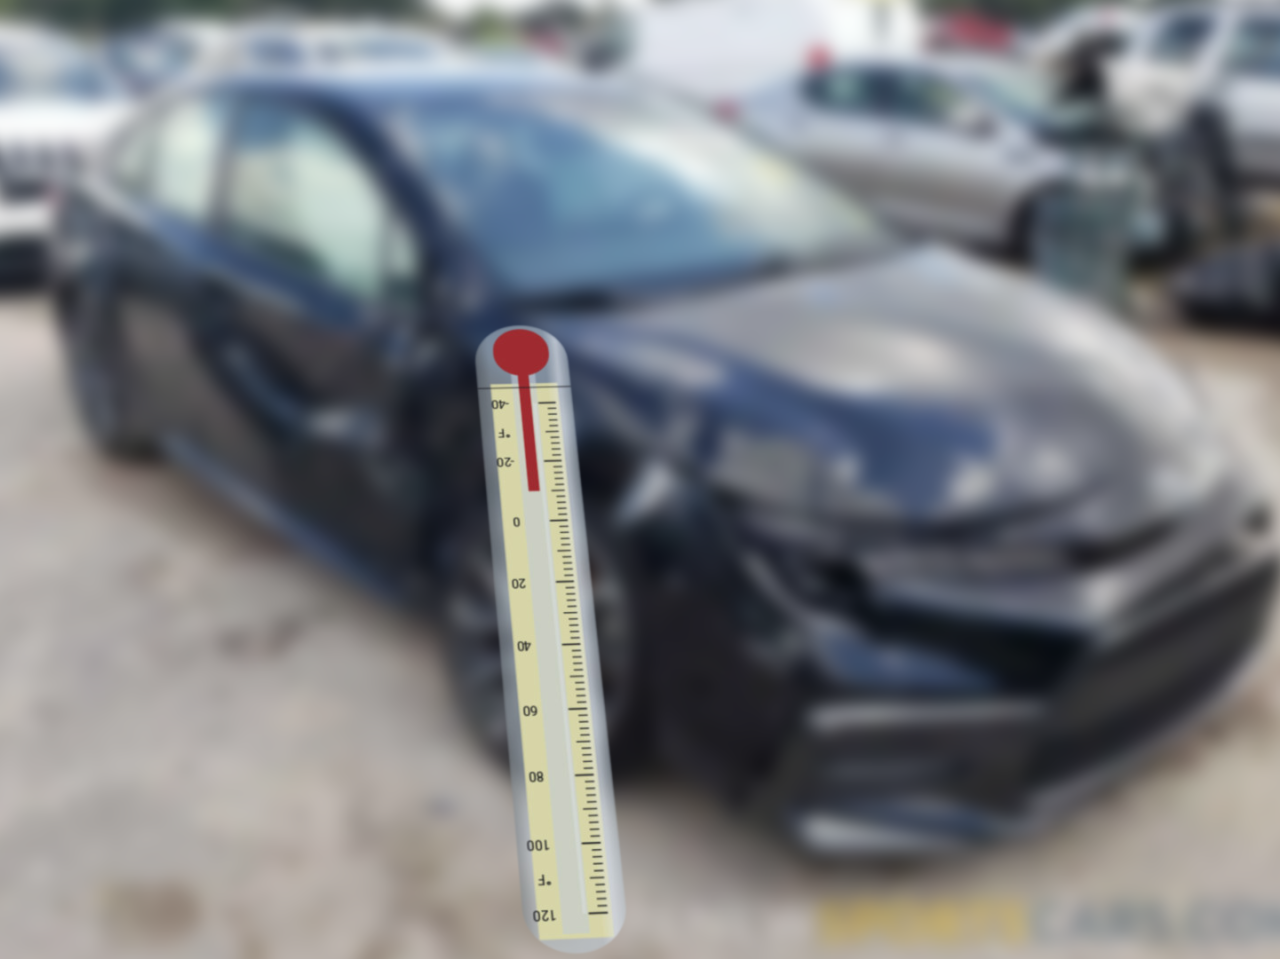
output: **-10** °F
